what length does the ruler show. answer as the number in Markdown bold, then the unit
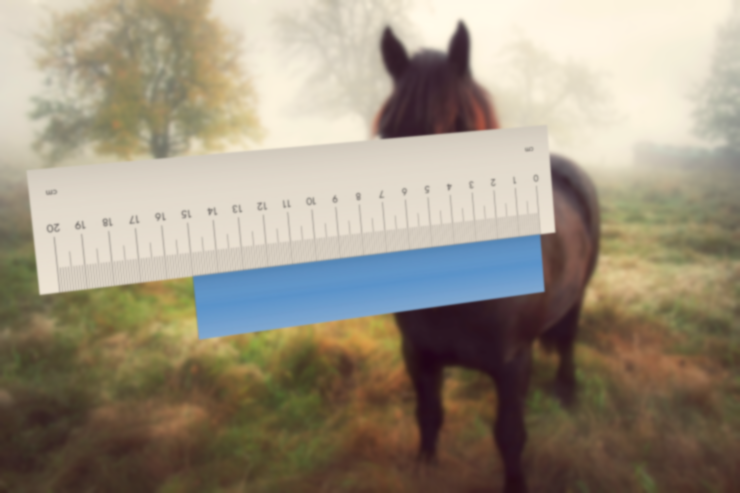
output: **15** cm
